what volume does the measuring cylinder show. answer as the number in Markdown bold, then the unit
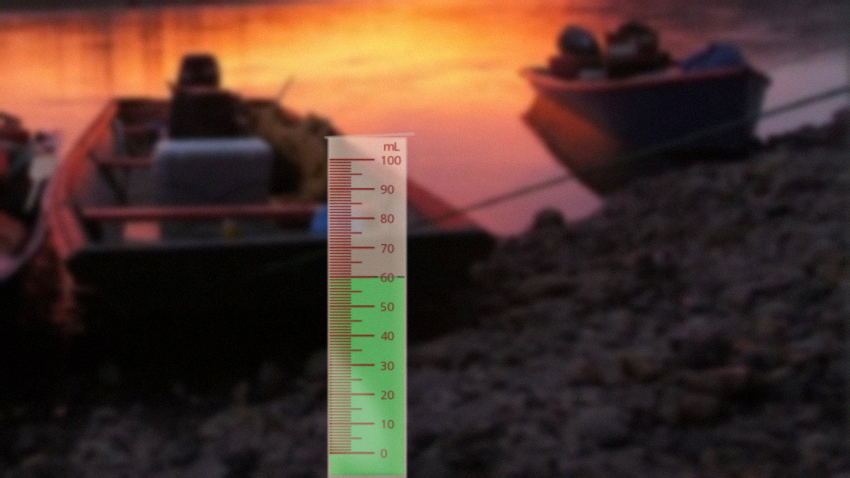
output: **60** mL
